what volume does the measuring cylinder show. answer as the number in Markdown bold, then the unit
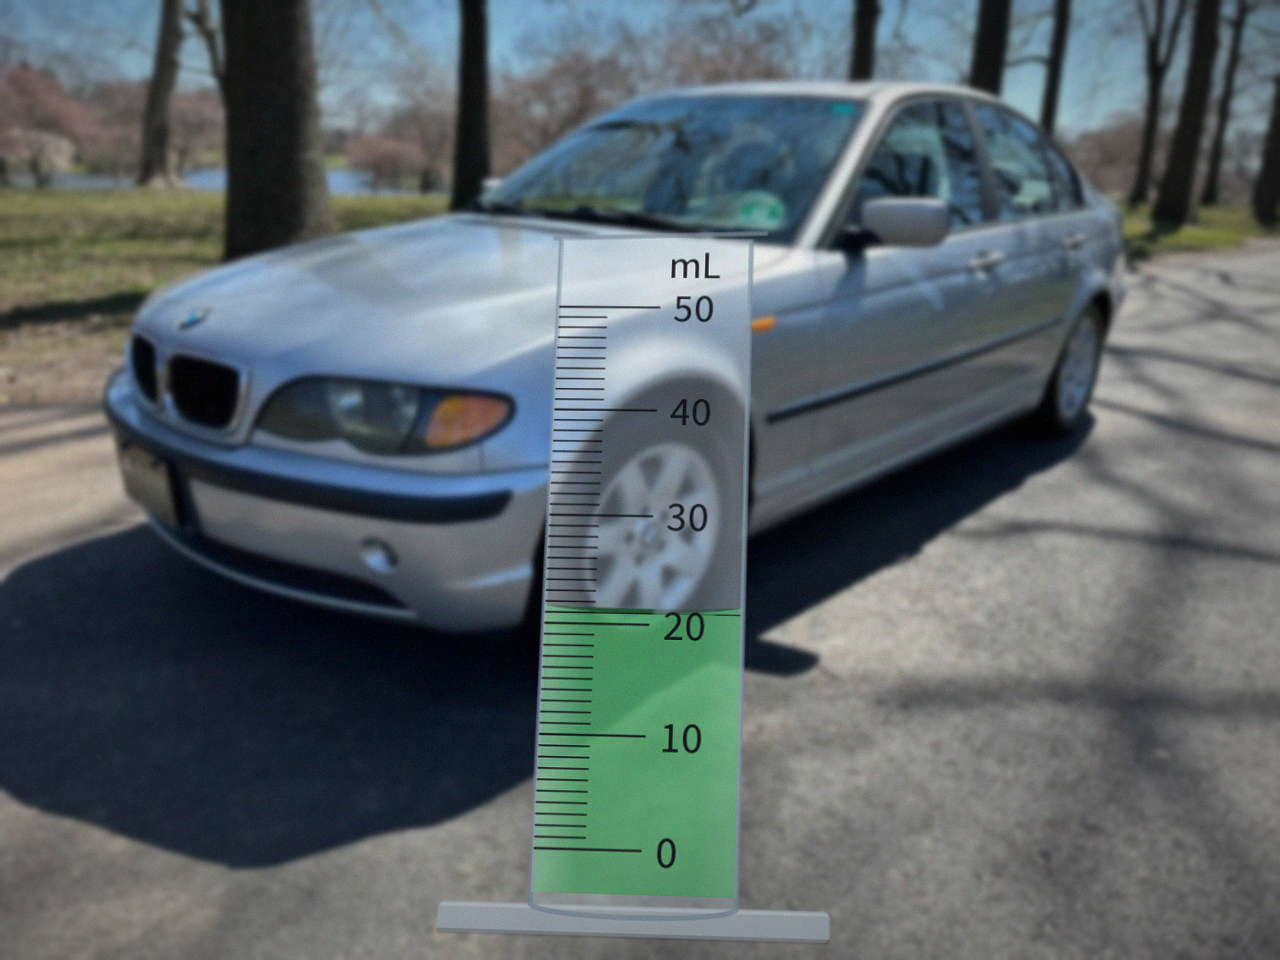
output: **21** mL
